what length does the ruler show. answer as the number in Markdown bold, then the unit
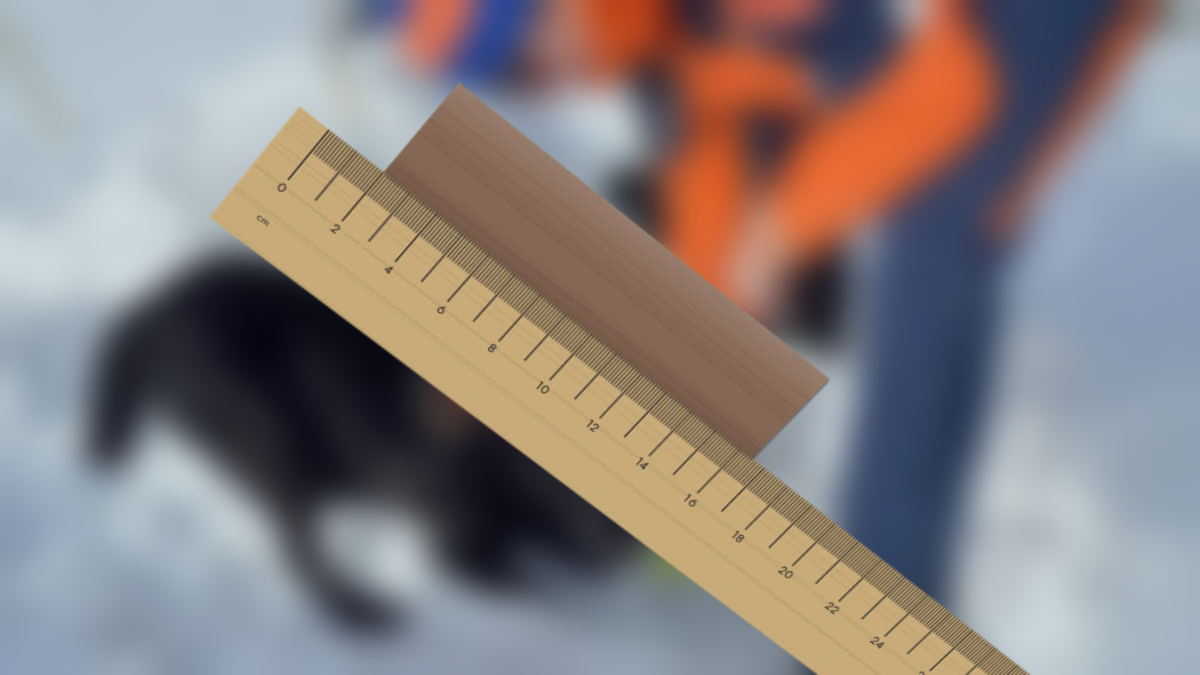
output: **14.5** cm
